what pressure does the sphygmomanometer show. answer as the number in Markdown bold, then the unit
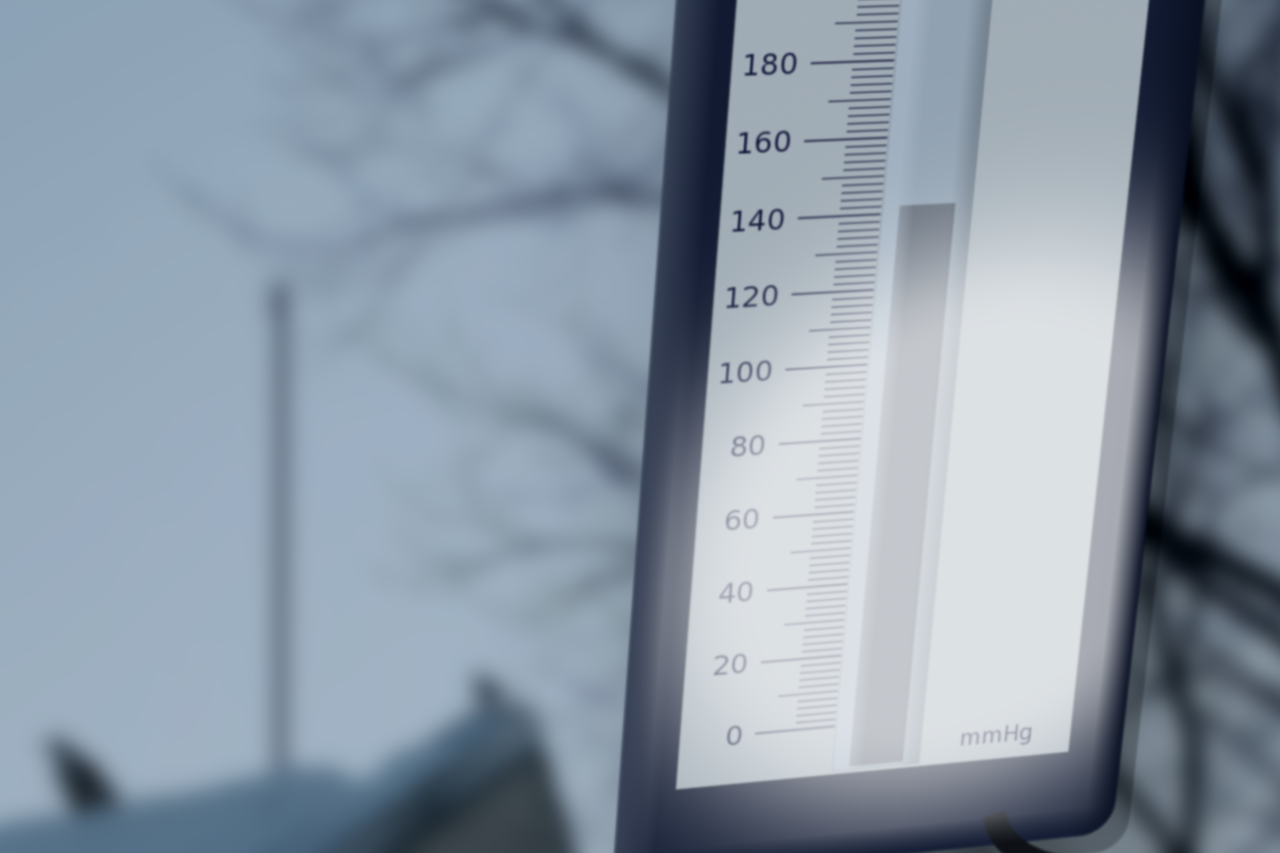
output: **142** mmHg
